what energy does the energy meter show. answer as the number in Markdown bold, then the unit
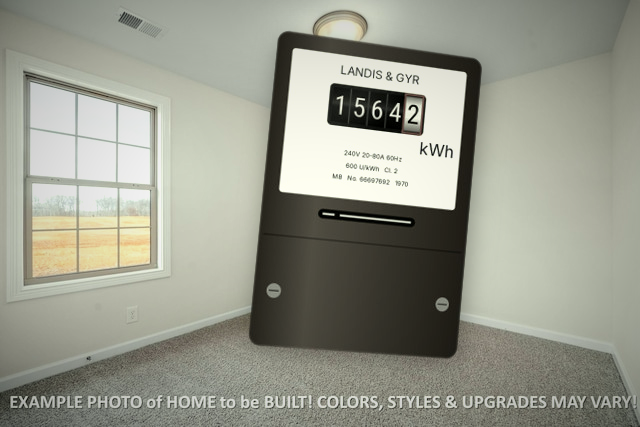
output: **1564.2** kWh
